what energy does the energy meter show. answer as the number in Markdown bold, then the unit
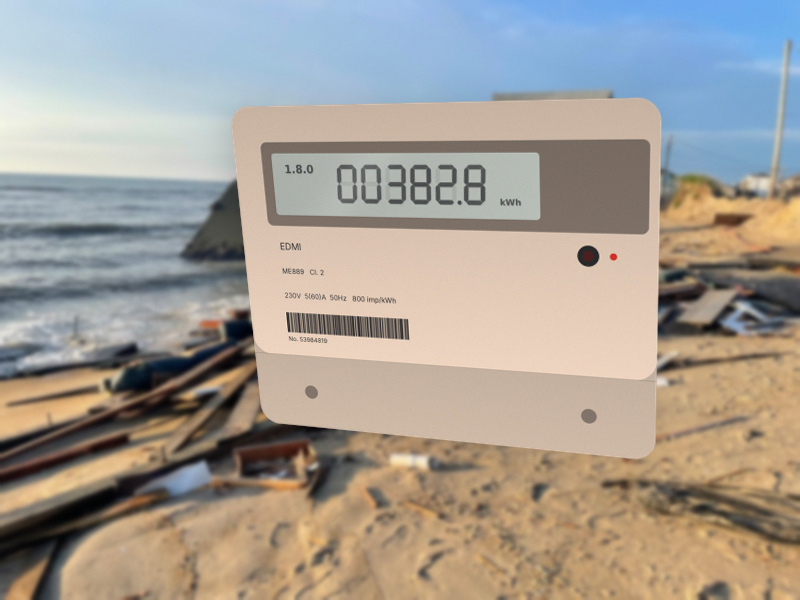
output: **382.8** kWh
